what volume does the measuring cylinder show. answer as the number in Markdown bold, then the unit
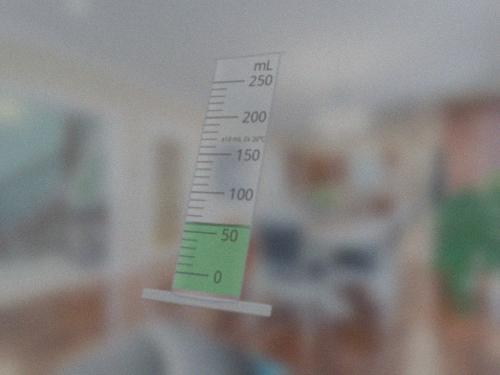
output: **60** mL
